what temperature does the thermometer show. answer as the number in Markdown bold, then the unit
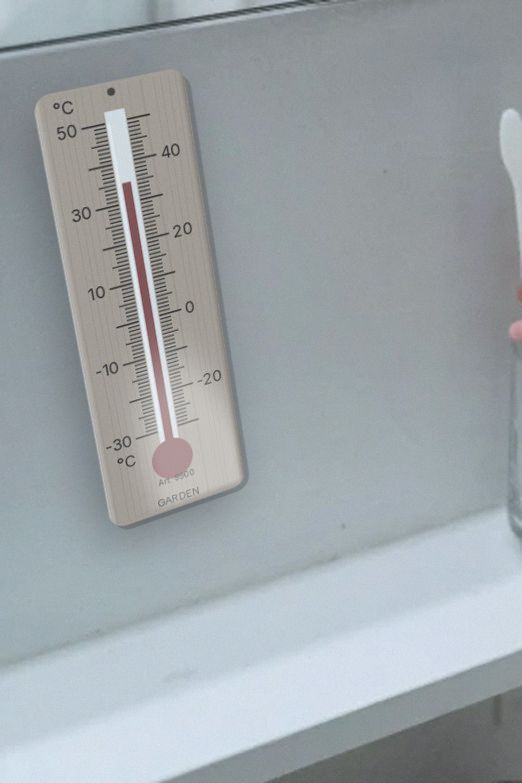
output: **35** °C
